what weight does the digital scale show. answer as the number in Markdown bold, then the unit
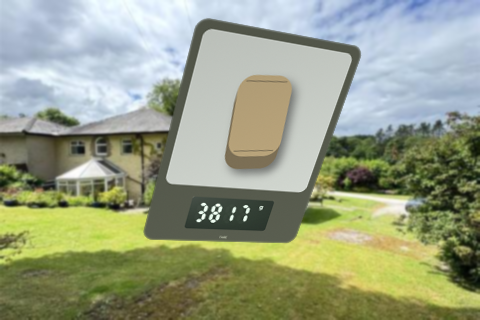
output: **3817** g
